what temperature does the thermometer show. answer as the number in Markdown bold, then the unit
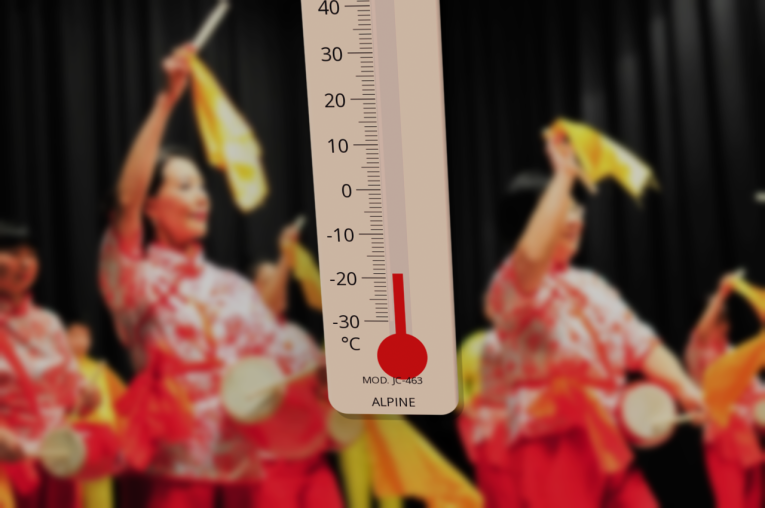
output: **-19** °C
